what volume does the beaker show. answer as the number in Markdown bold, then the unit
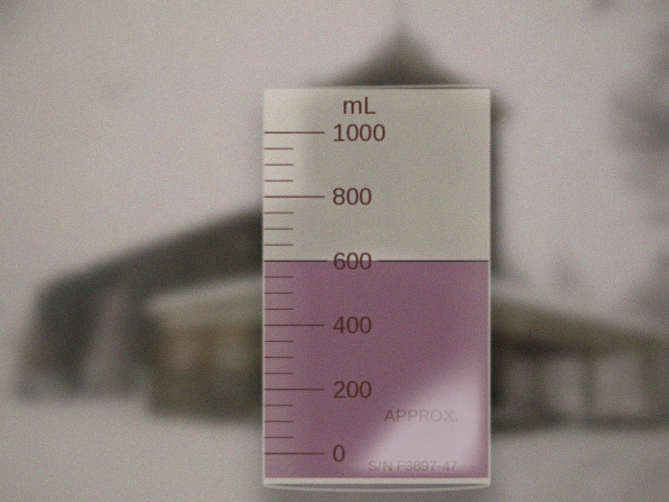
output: **600** mL
